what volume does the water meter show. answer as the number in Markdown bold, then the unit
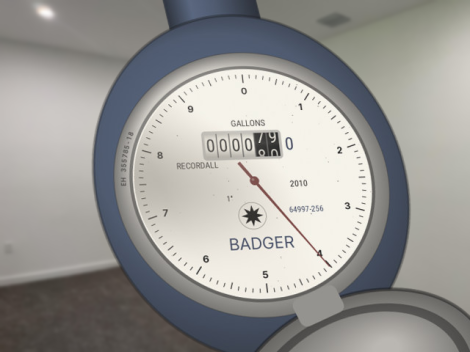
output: **794.0** gal
